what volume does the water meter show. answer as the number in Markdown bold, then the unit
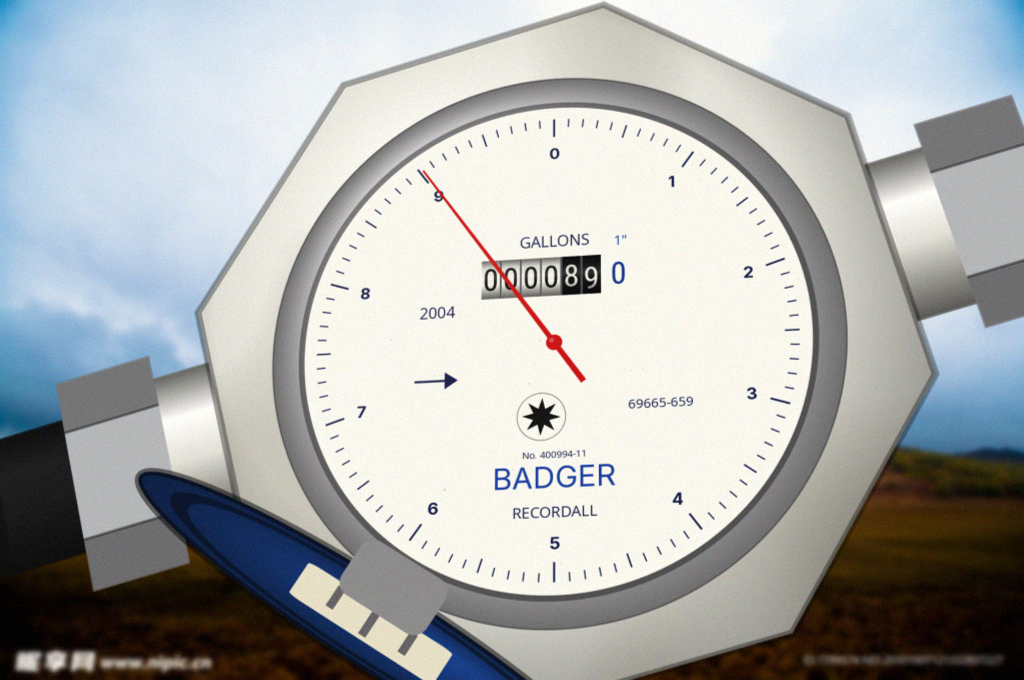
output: **889.0** gal
